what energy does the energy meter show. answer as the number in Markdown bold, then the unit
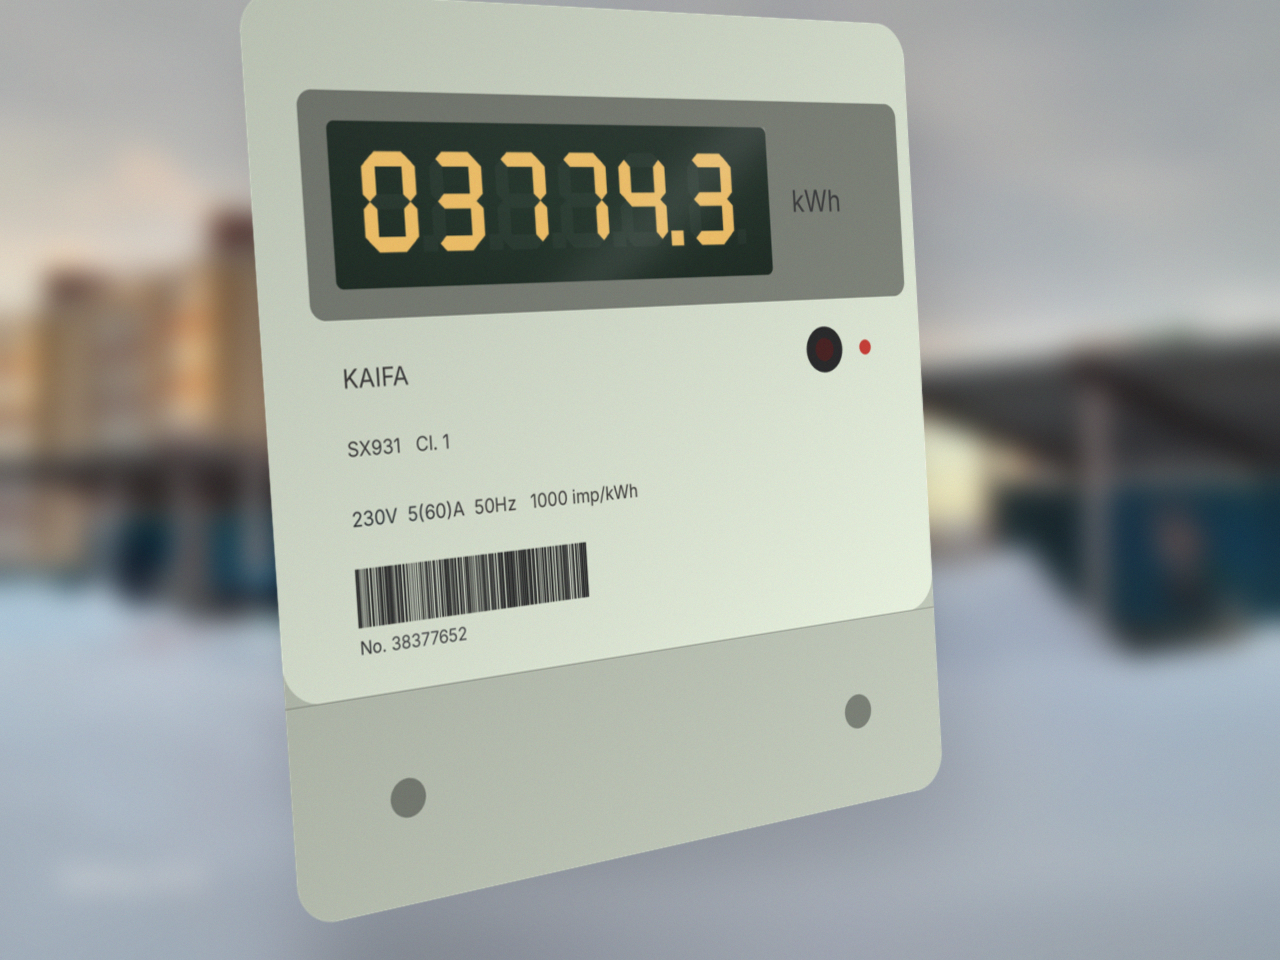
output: **3774.3** kWh
